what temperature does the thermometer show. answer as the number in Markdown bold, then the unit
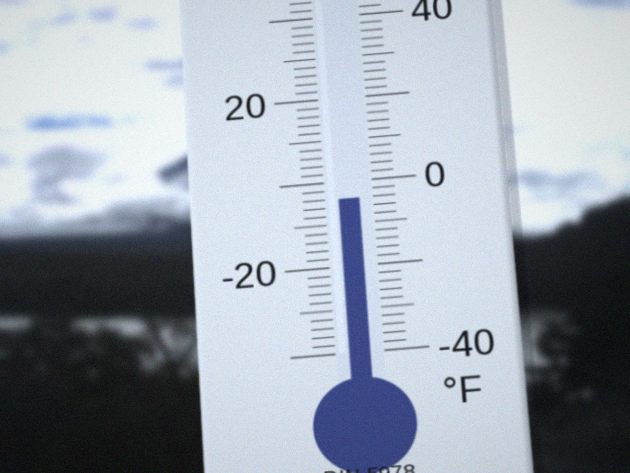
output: **-4** °F
